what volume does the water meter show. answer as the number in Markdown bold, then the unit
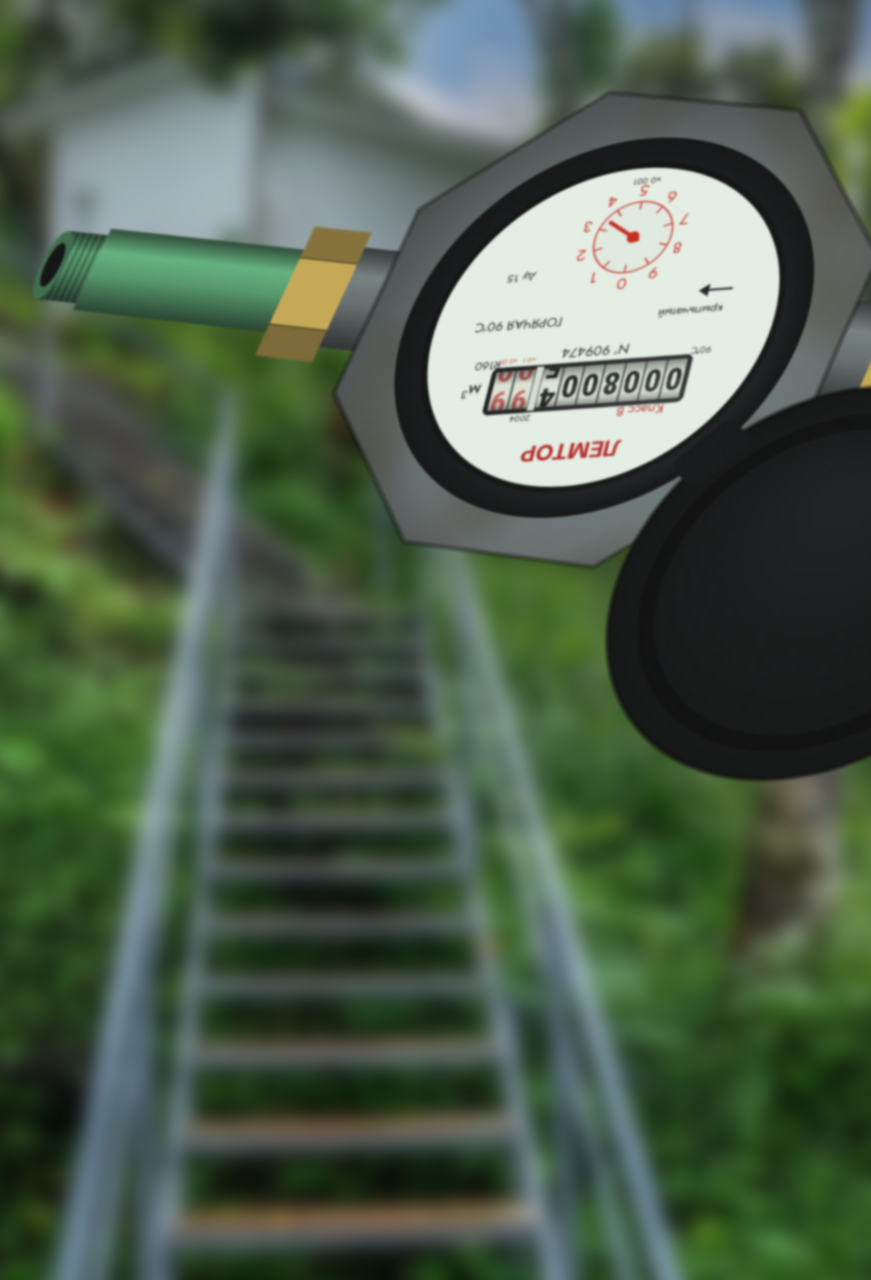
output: **8004.993** m³
